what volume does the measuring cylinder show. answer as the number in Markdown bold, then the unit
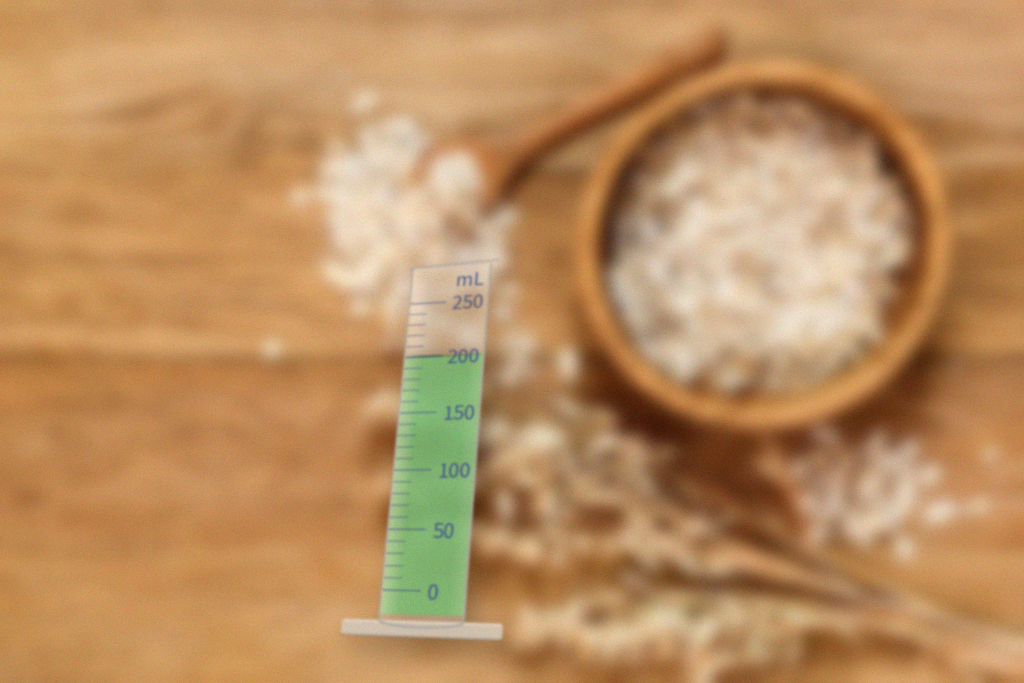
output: **200** mL
